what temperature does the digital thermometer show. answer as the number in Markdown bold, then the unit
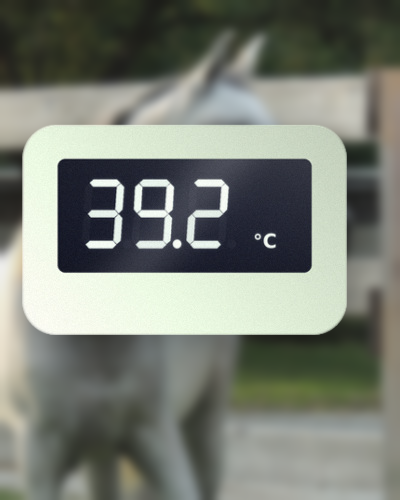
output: **39.2** °C
